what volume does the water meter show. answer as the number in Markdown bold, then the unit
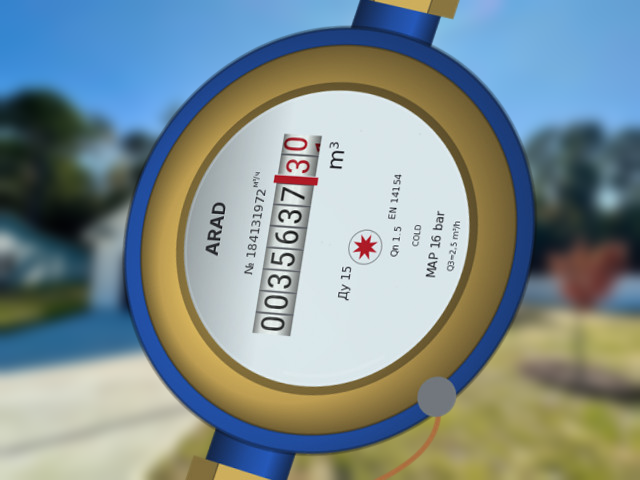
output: **35637.30** m³
